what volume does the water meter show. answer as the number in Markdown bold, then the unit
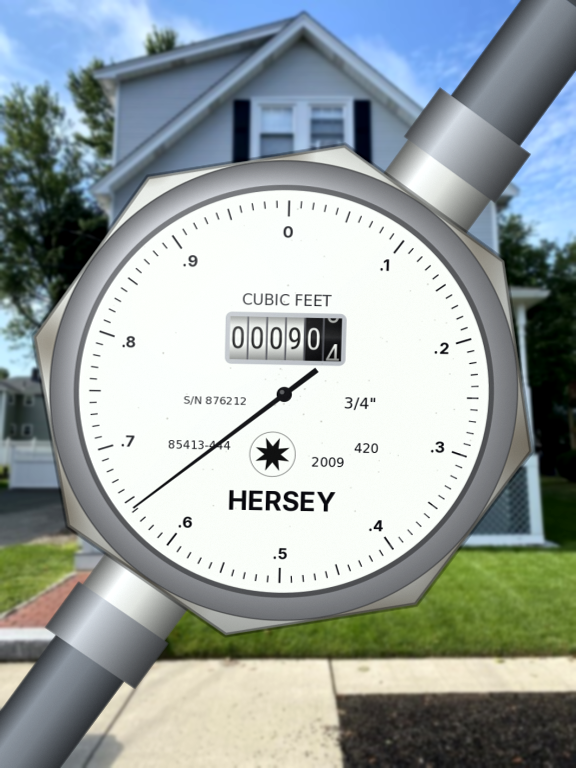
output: **903.64** ft³
